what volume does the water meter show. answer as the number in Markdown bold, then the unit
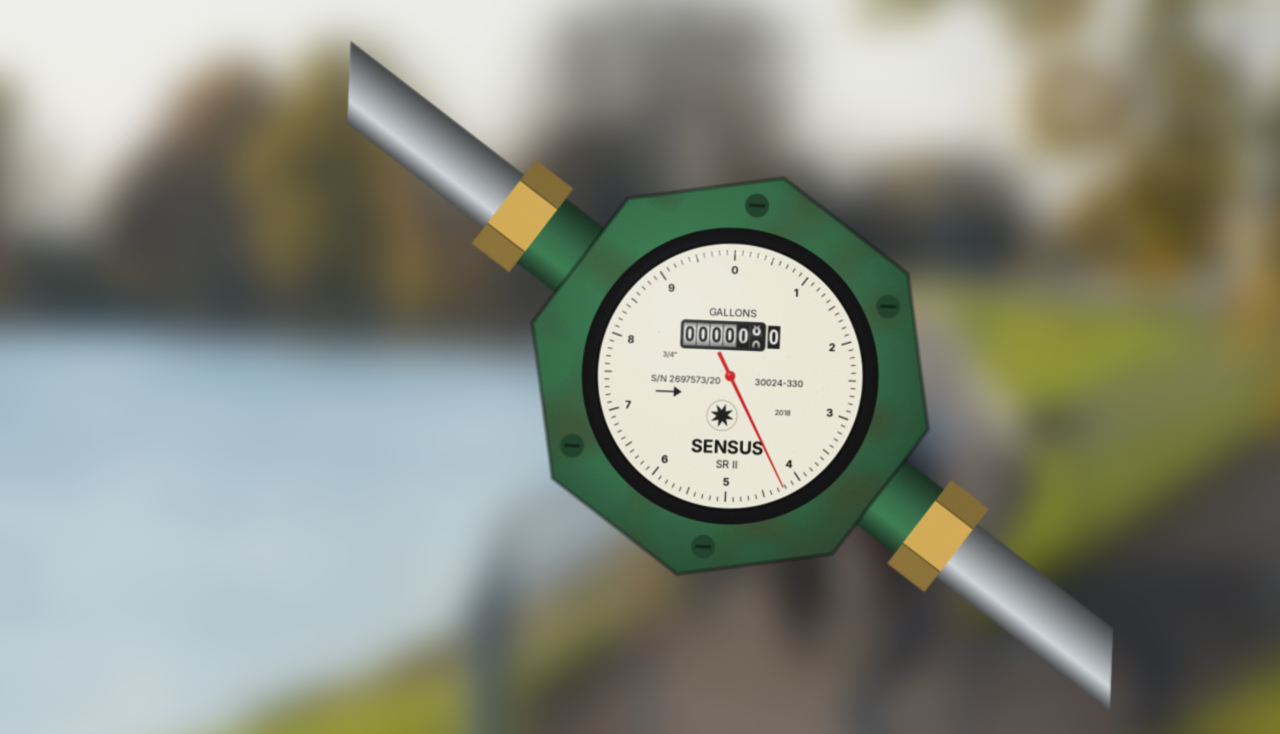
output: **84.2** gal
